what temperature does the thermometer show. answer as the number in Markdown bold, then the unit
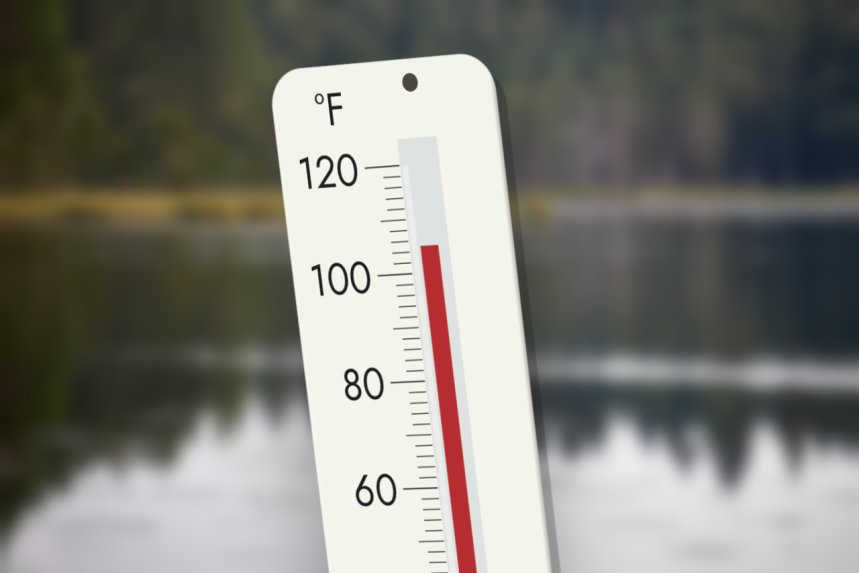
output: **105** °F
